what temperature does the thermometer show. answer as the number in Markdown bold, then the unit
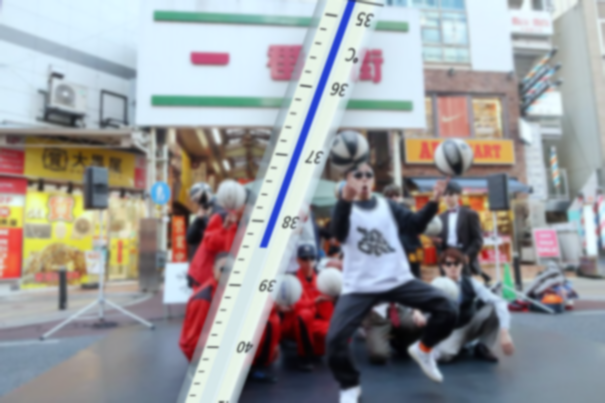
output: **38.4** °C
